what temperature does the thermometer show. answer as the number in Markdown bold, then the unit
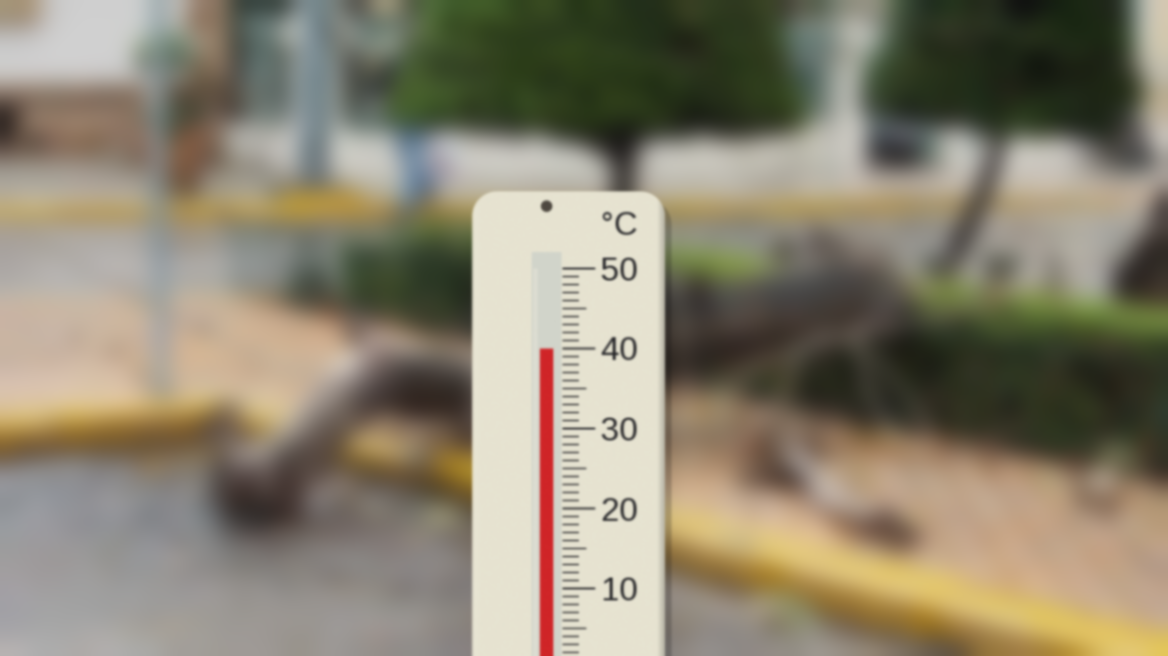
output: **40** °C
